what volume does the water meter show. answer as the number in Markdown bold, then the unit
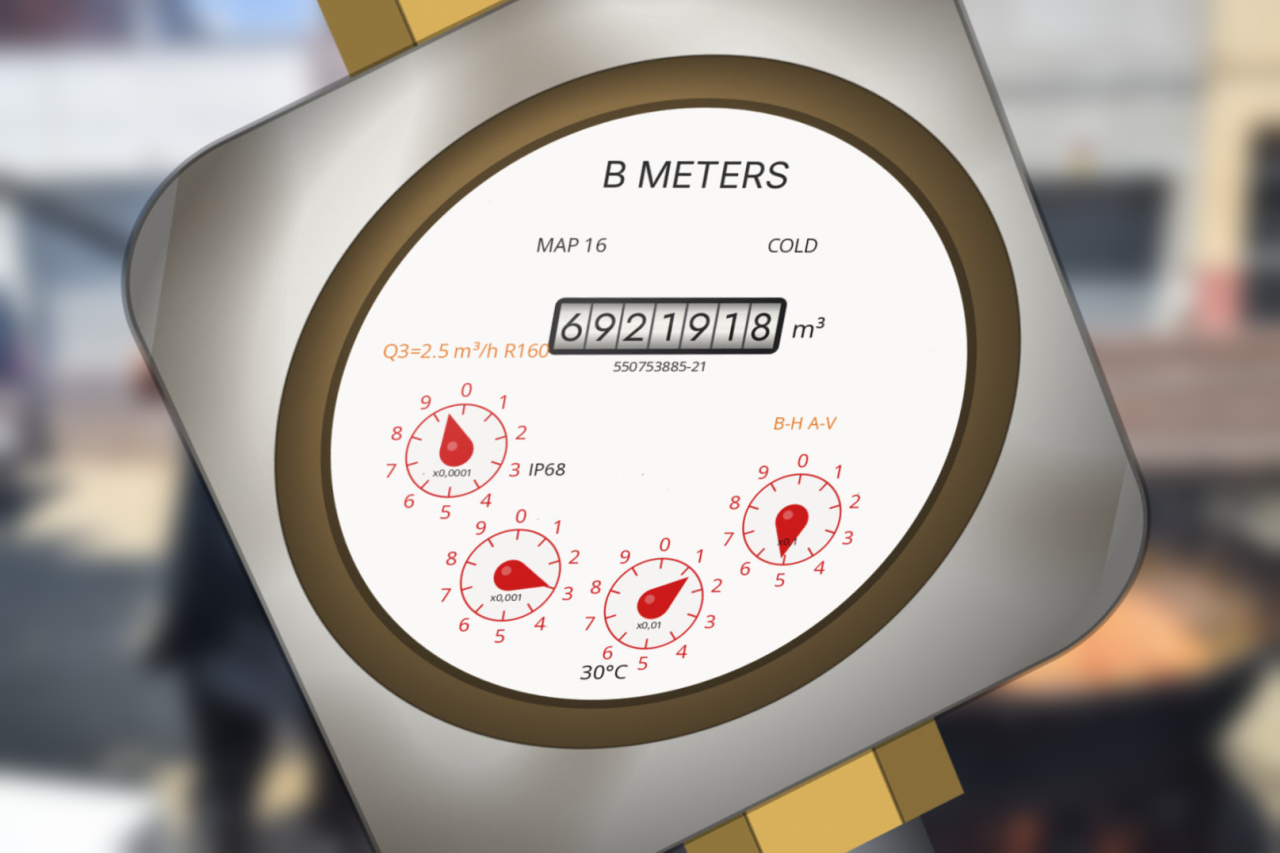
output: **6921918.5129** m³
